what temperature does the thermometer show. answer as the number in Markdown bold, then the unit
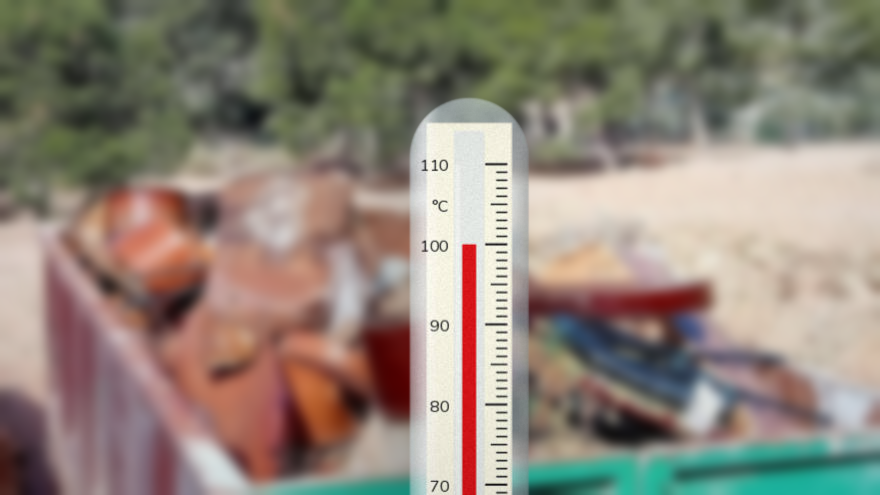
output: **100** °C
